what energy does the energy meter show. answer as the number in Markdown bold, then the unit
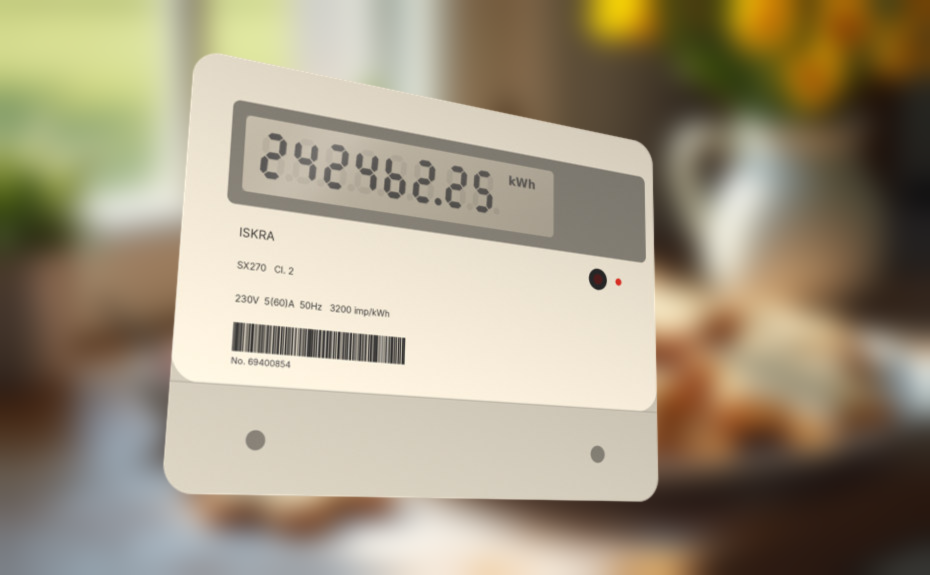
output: **242462.25** kWh
